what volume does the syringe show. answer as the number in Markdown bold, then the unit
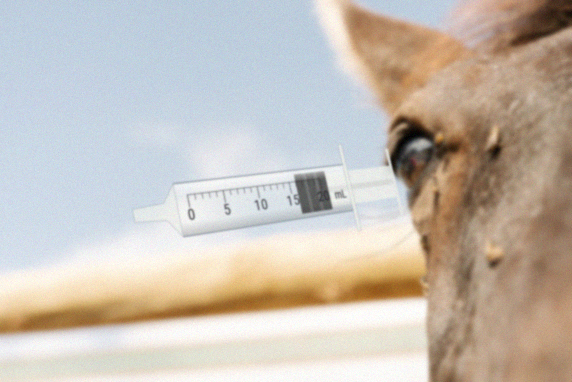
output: **16** mL
